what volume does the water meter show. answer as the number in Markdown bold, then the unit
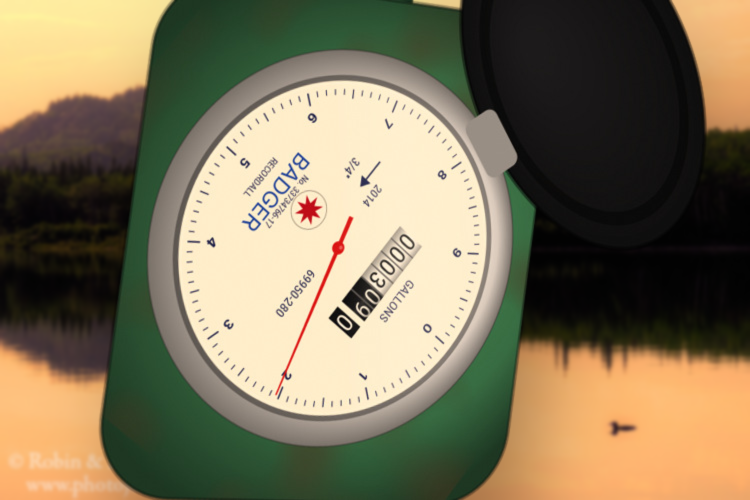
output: **3092.0** gal
